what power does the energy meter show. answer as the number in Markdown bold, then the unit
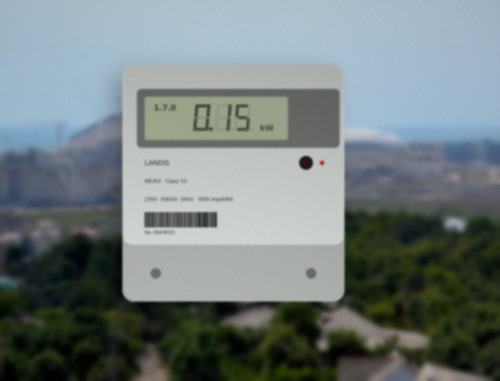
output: **0.15** kW
